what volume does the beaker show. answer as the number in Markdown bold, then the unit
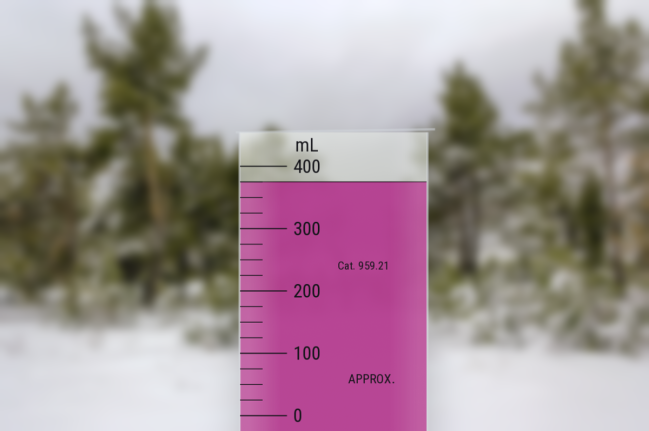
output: **375** mL
